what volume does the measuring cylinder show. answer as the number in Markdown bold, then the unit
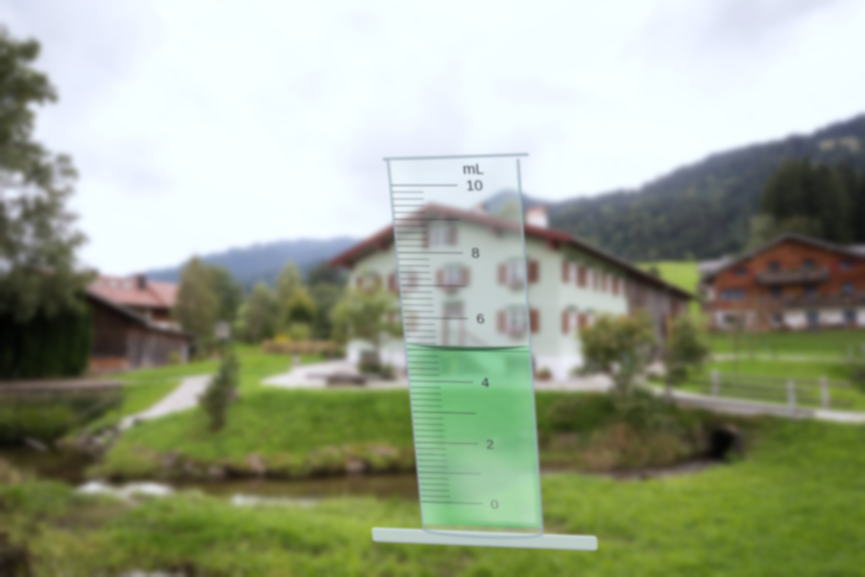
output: **5** mL
